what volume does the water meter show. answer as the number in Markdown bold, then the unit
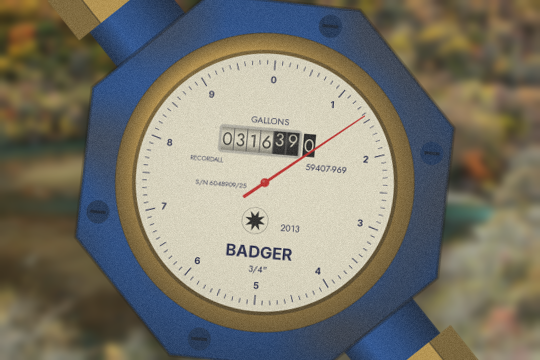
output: **316391.4** gal
